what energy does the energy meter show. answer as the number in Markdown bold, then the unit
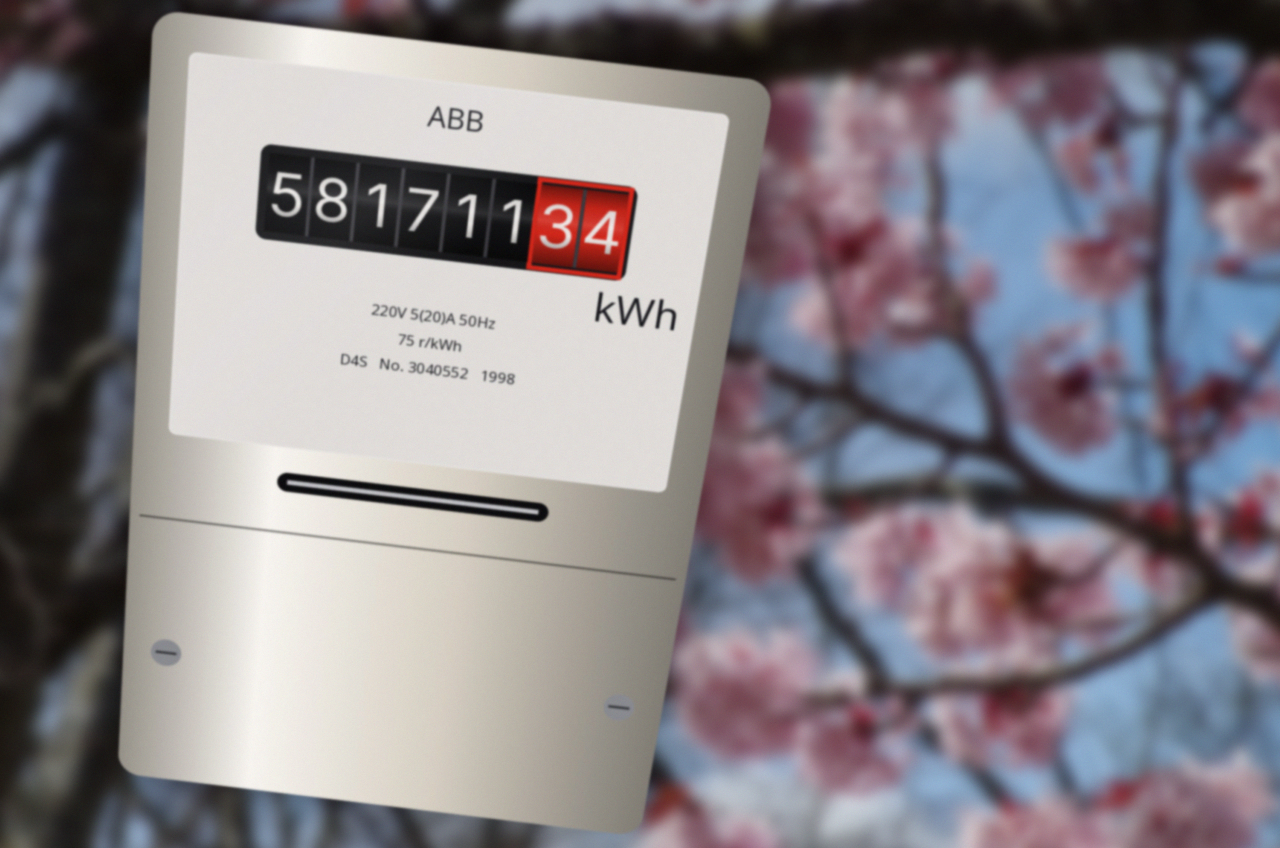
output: **581711.34** kWh
